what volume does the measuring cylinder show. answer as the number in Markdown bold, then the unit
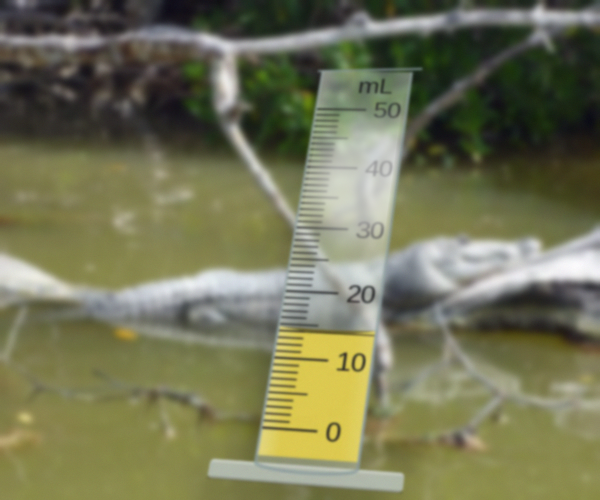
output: **14** mL
